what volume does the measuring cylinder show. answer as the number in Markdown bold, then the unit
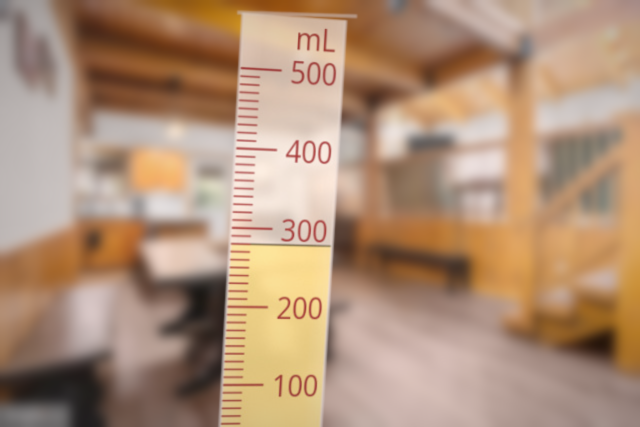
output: **280** mL
